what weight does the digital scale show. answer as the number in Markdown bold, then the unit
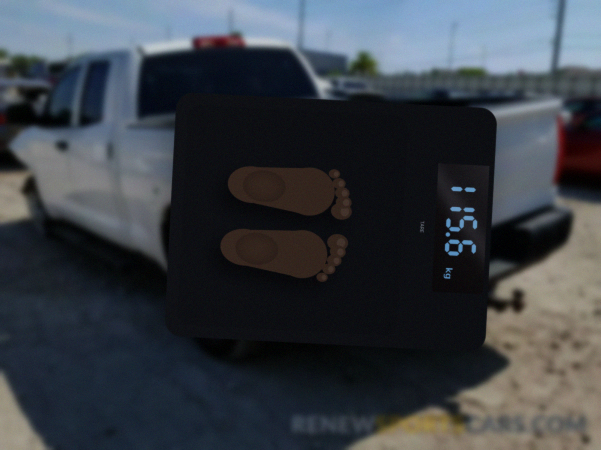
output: **115.6** kg
